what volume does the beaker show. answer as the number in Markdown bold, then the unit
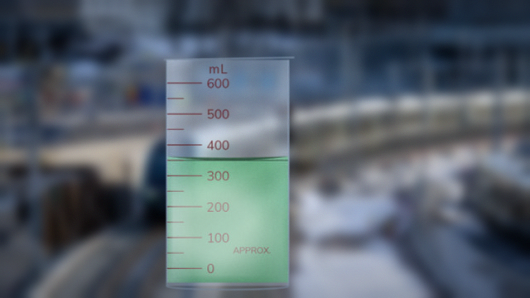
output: **350** mL
